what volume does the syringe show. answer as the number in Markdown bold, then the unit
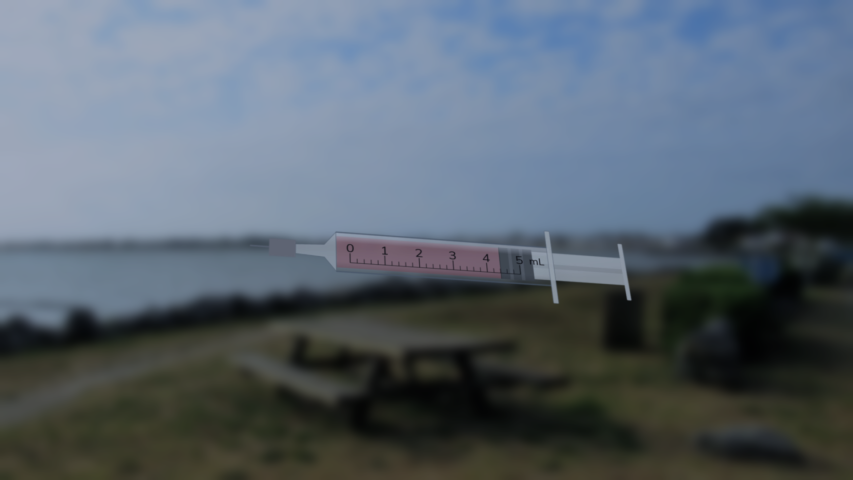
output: **4.4** mL
